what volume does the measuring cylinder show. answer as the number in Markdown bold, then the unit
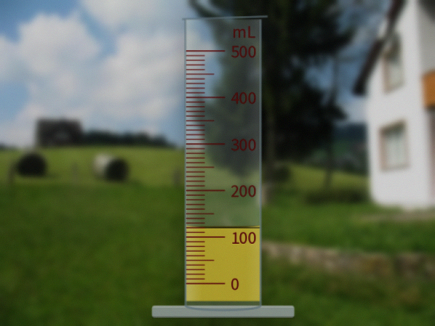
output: **120** mL
